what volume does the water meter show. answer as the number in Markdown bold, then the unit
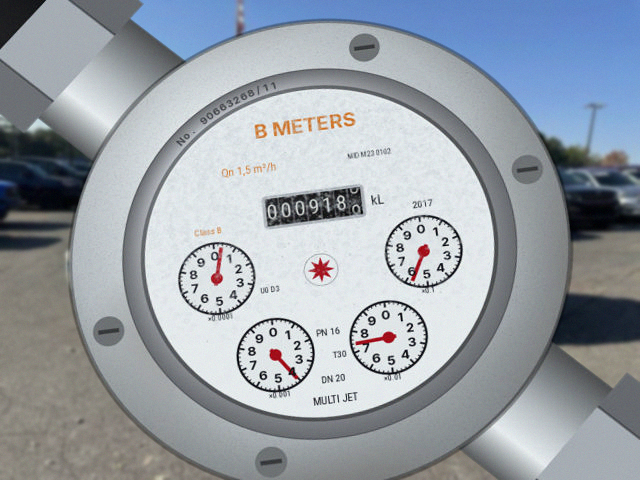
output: **9188.5740** kL
